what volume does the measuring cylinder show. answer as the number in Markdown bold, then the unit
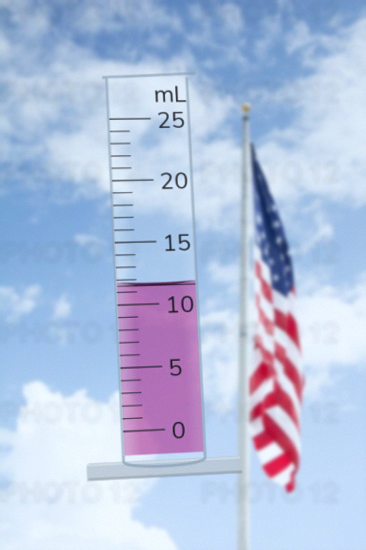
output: **11.5** mL
